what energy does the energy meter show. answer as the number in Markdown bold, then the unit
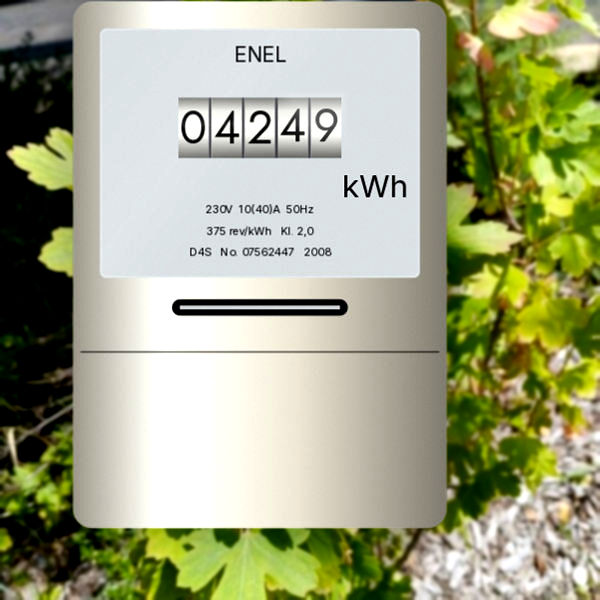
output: **4249** kWh
